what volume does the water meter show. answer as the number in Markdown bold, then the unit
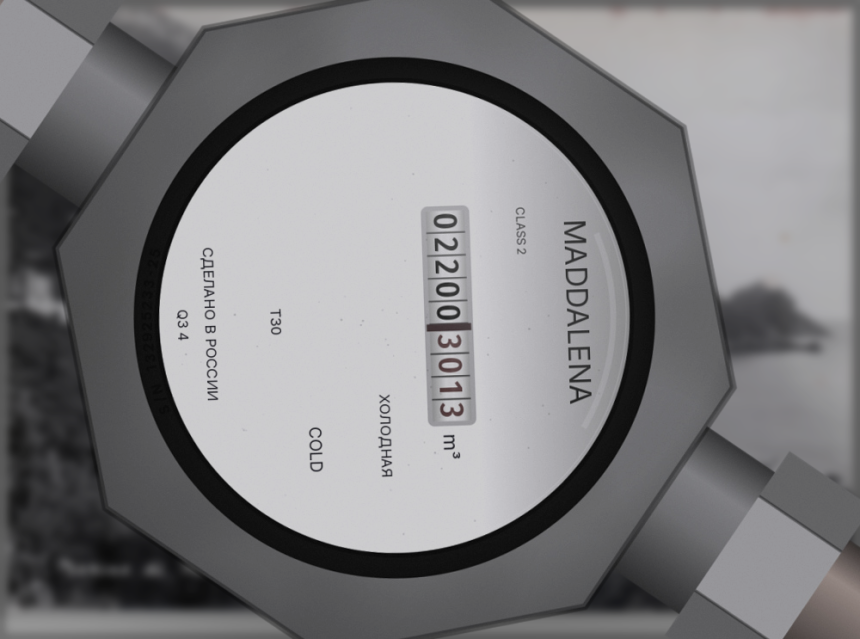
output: **2200.3013** m³
